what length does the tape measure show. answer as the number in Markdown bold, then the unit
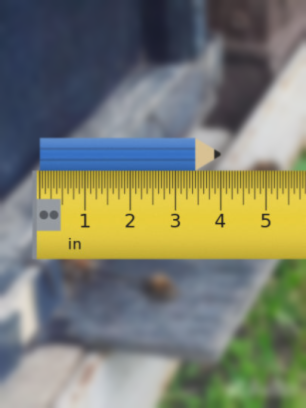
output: **4** in
